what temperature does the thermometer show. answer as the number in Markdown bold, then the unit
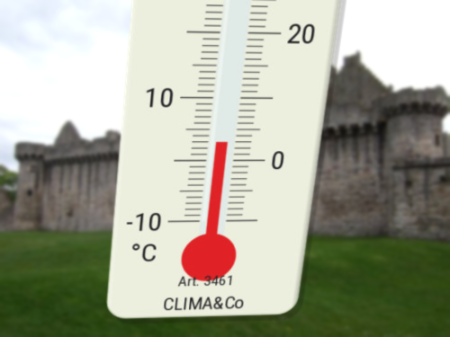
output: **3** °C
